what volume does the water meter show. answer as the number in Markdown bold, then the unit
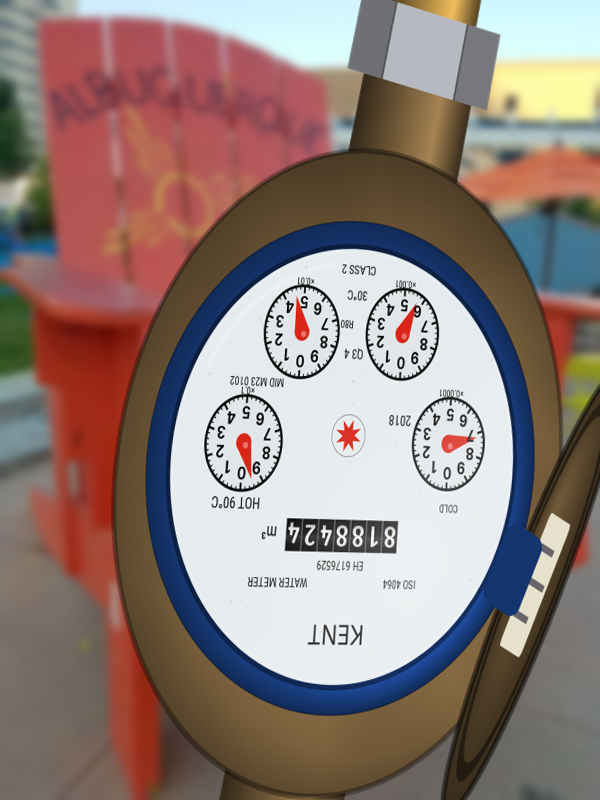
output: **8188423.9457** m³
